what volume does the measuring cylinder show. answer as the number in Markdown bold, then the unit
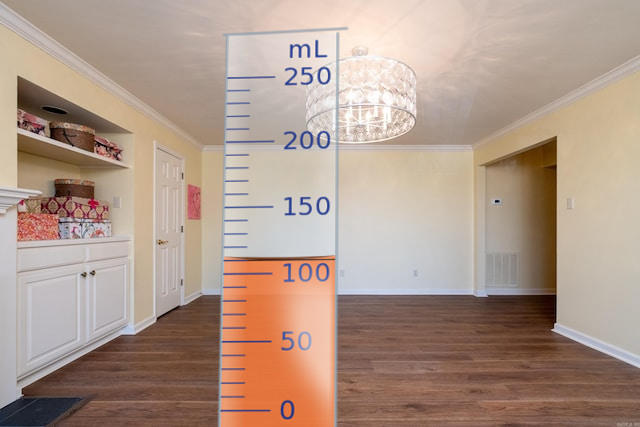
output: **110** mL
